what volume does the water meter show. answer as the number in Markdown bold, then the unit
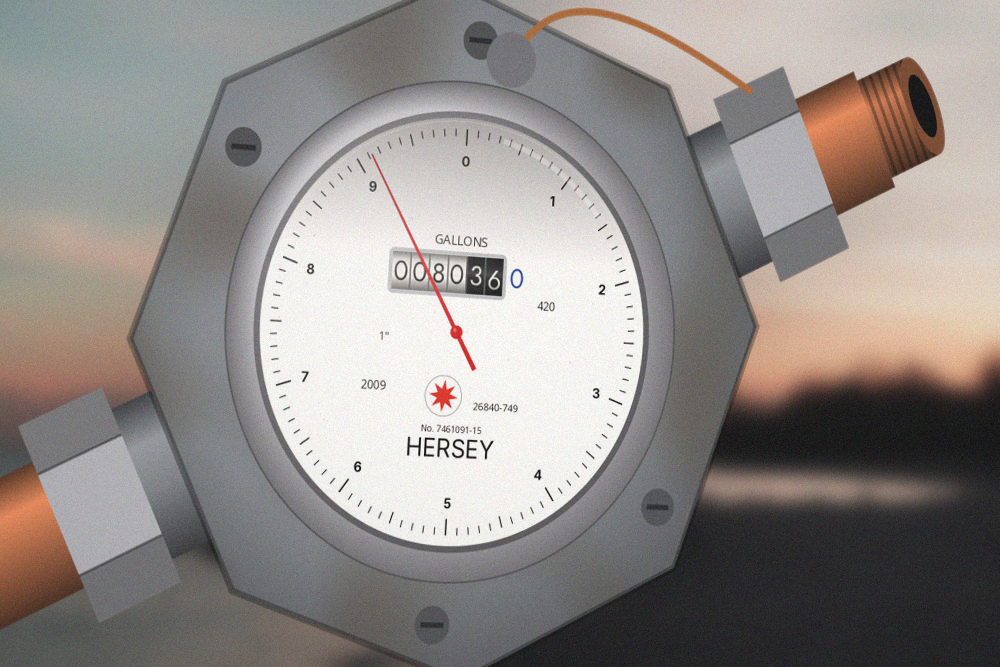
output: **80359.1** gal
